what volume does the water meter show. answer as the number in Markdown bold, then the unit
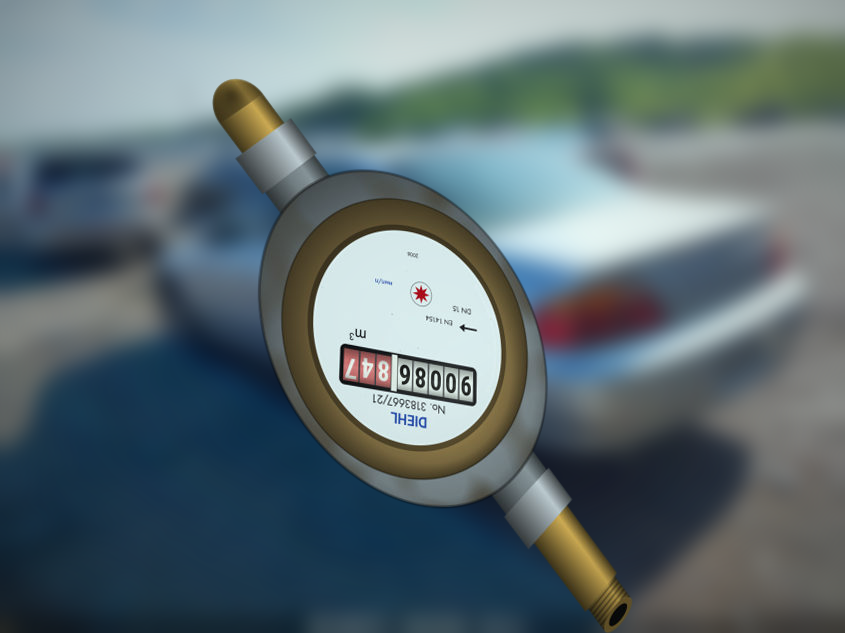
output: **90086.847** m³
